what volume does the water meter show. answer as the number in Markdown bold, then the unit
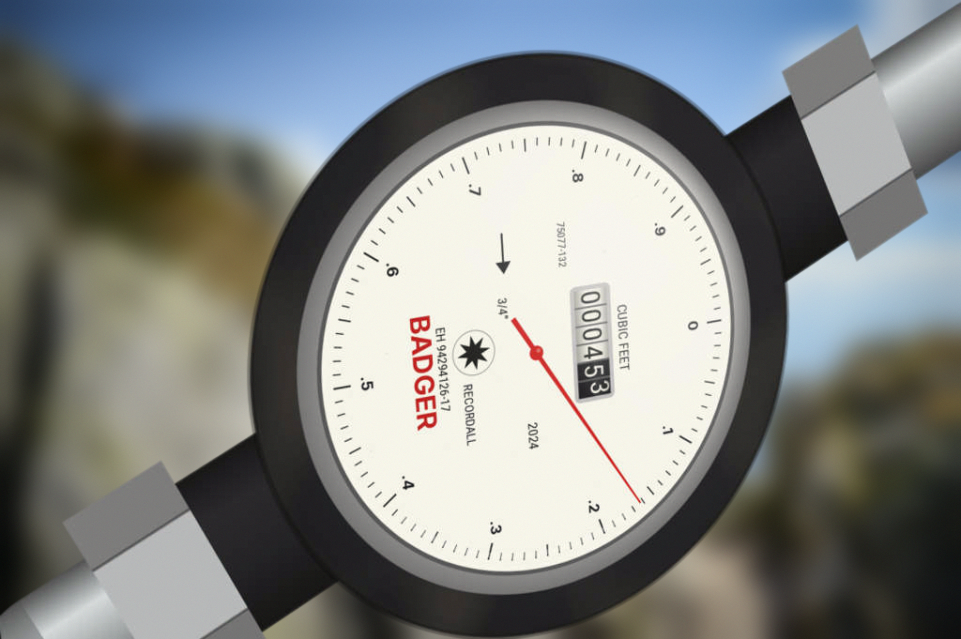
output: **453.16** ft³
